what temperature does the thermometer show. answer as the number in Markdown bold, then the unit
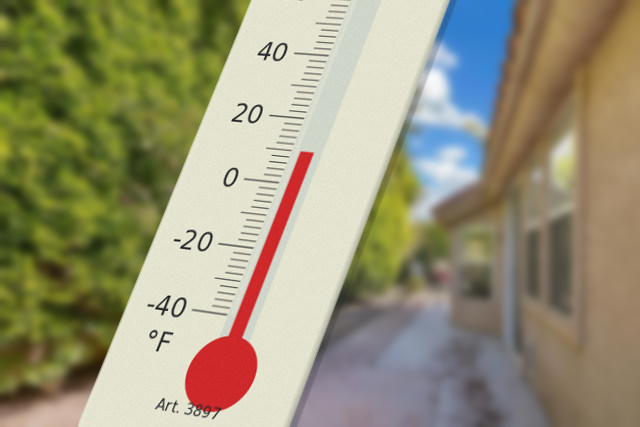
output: **10** °F
